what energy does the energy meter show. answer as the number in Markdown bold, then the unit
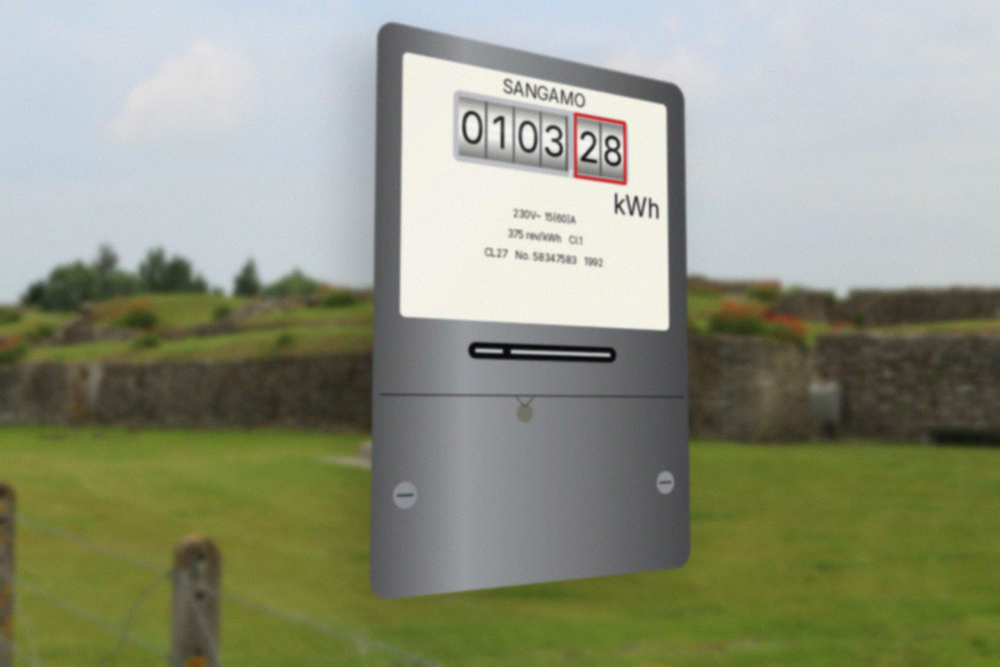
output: **103.28** kWh
